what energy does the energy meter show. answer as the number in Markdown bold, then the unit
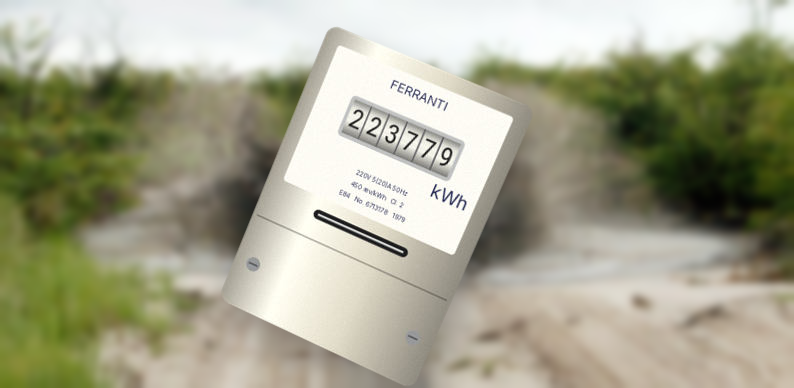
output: **223779** kWh
